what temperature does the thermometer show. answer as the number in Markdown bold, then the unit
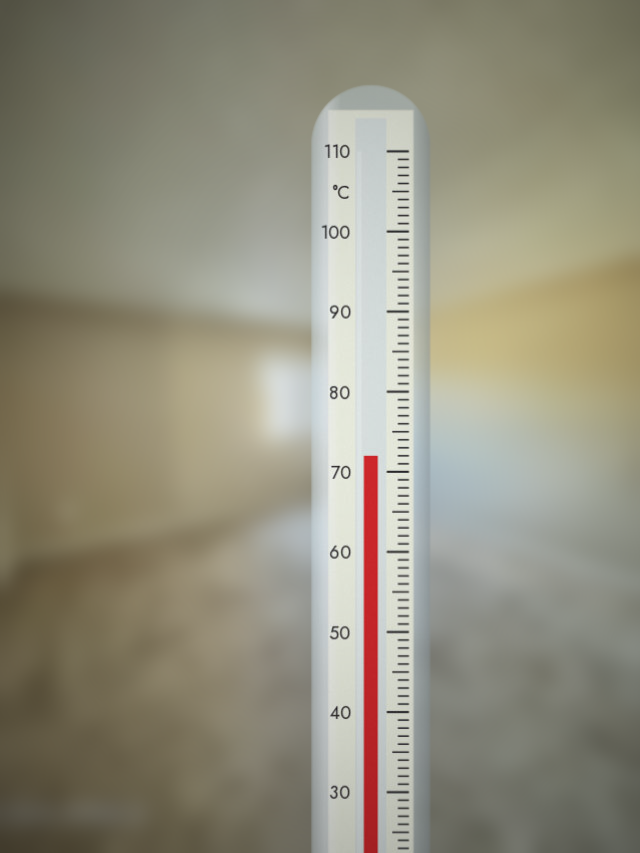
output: **72** °C
